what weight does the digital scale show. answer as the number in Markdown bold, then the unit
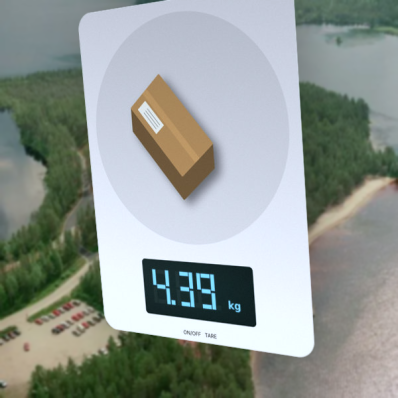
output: **4.39** kg
